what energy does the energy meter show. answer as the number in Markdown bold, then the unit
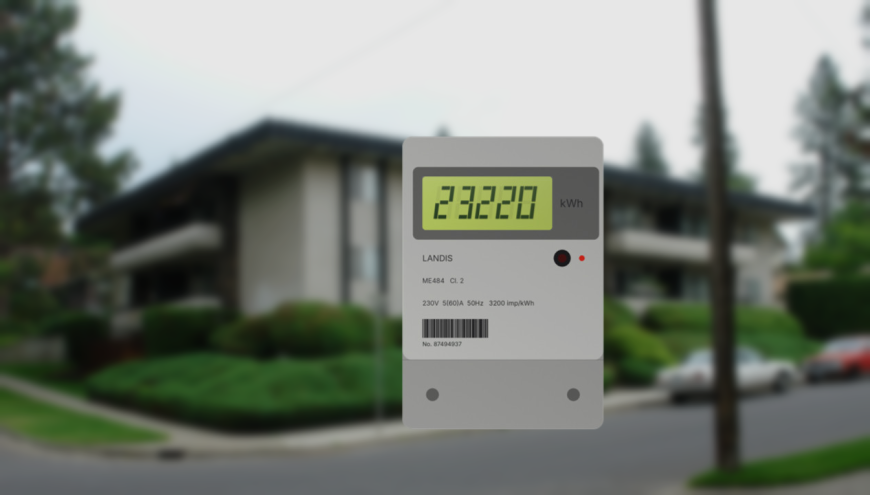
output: **23220** kWh
